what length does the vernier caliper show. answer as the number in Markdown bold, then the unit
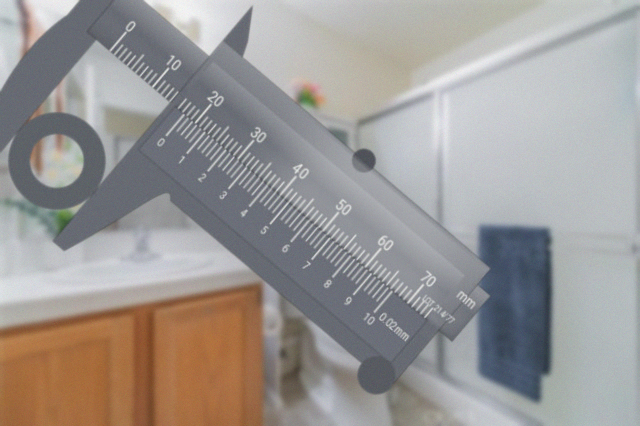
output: **17.5** mm
